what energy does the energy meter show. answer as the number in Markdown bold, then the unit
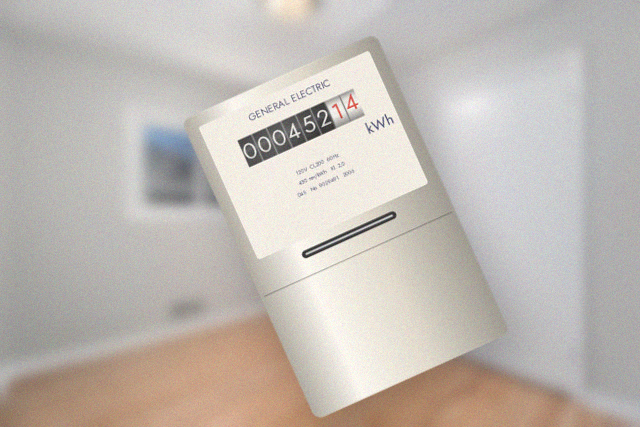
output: **452.14** kWh
